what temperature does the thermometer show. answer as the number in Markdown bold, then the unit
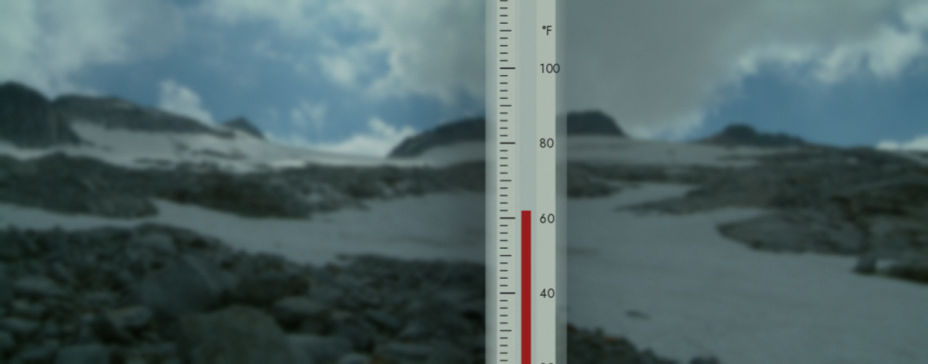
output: **62** °F
